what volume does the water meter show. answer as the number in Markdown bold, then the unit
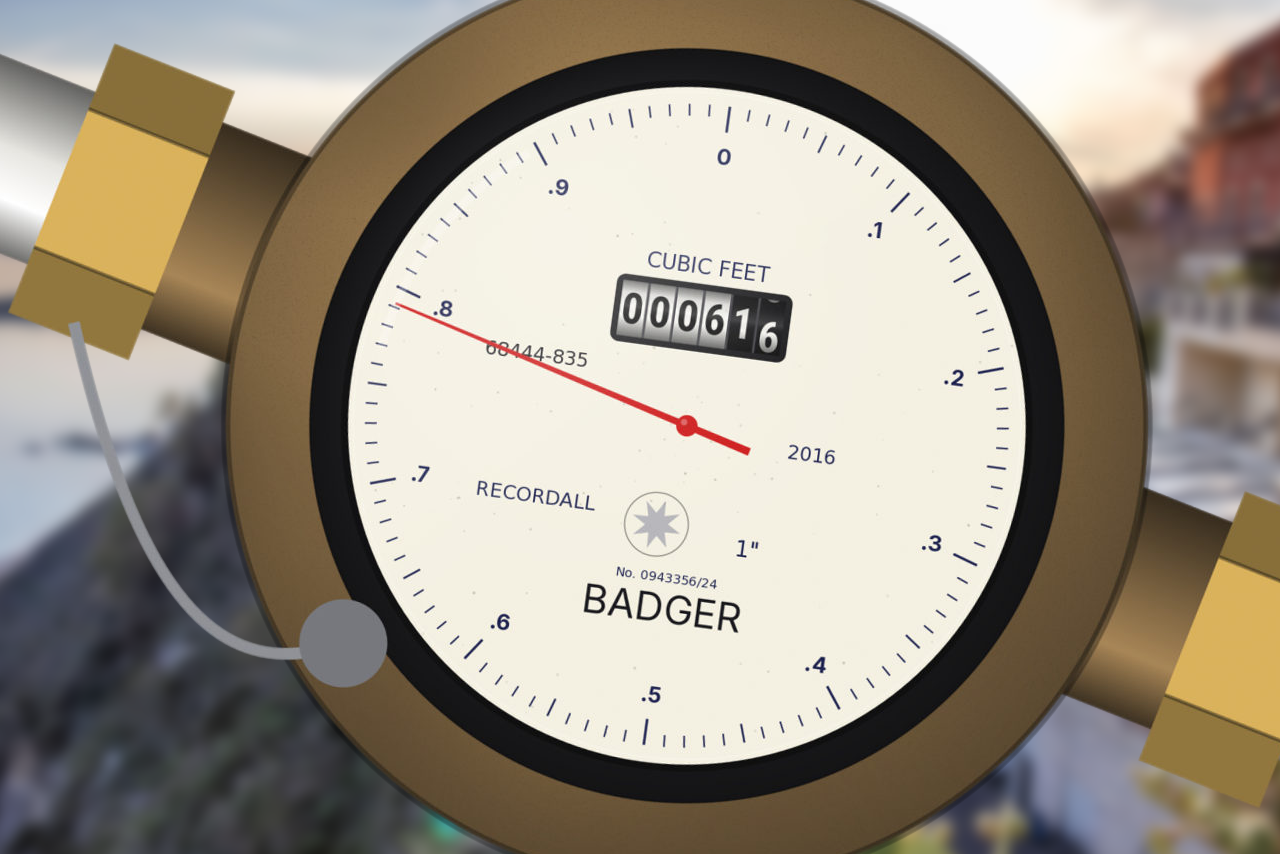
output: **615.79** ft³
